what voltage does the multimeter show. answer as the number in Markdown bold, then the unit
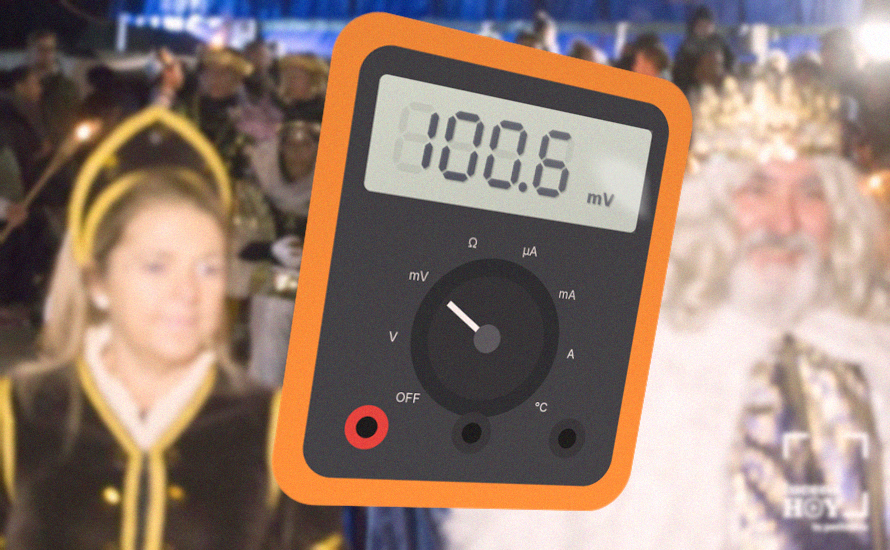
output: **100.6** mV
